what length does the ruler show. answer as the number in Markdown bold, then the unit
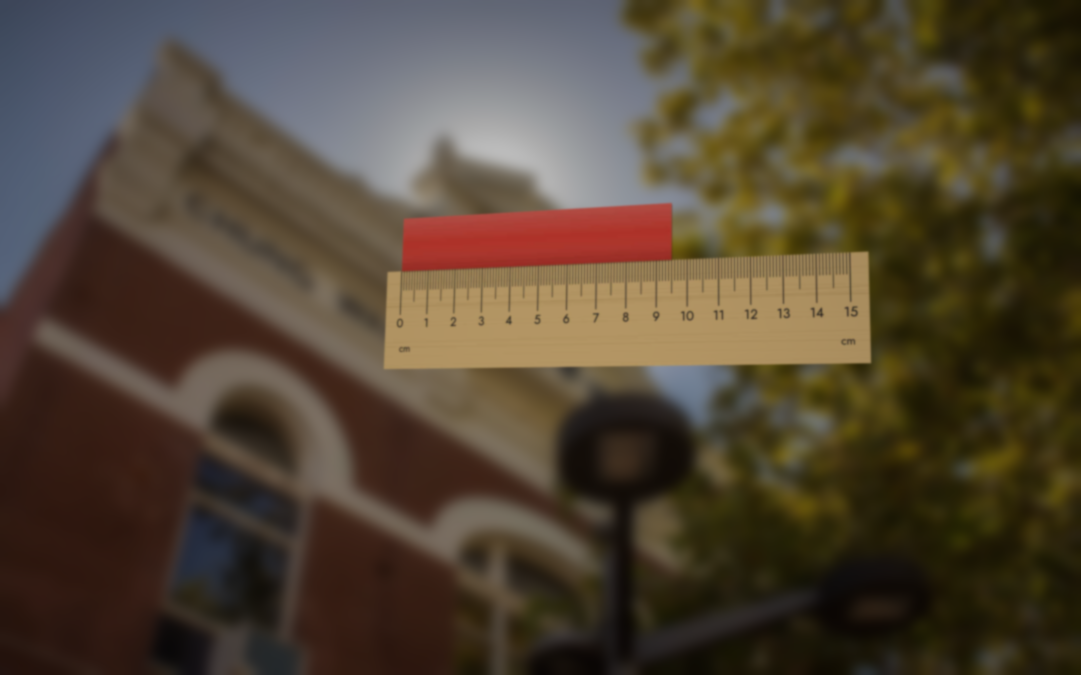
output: **9.5** cm
